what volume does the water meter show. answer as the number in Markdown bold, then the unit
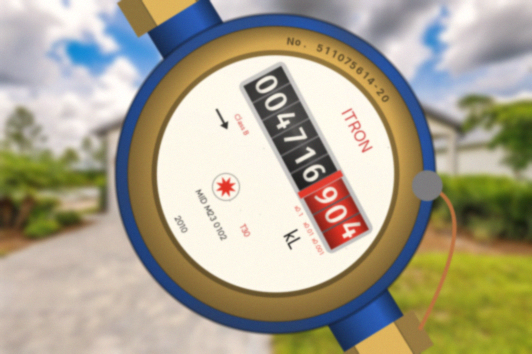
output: **4716.904** kL
